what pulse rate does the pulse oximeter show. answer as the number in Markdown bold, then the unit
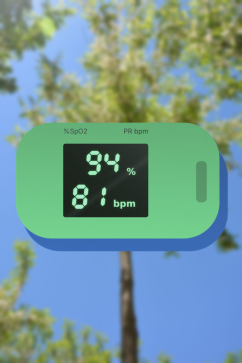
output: **81** bpm
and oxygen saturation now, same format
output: **94** %
